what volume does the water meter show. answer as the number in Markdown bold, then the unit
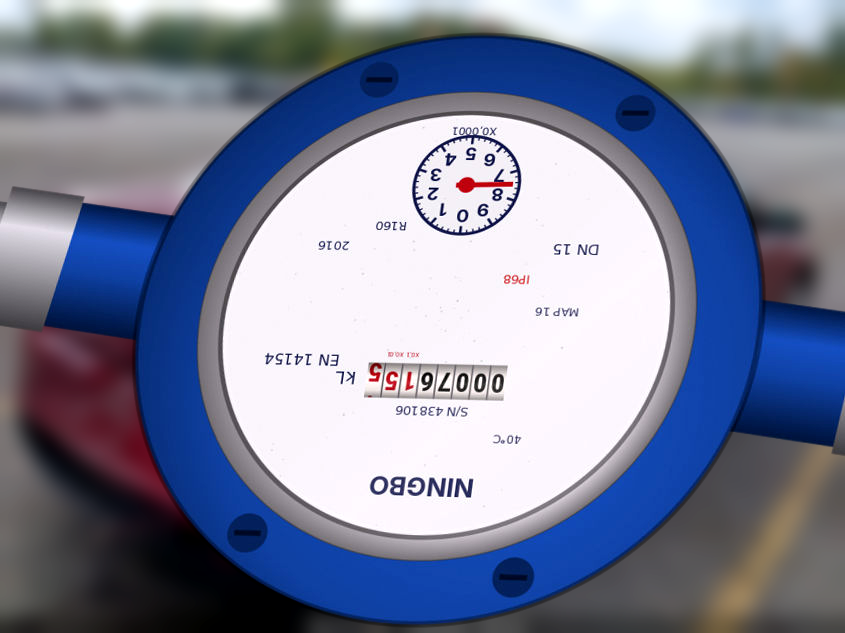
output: **76.1547** kL
